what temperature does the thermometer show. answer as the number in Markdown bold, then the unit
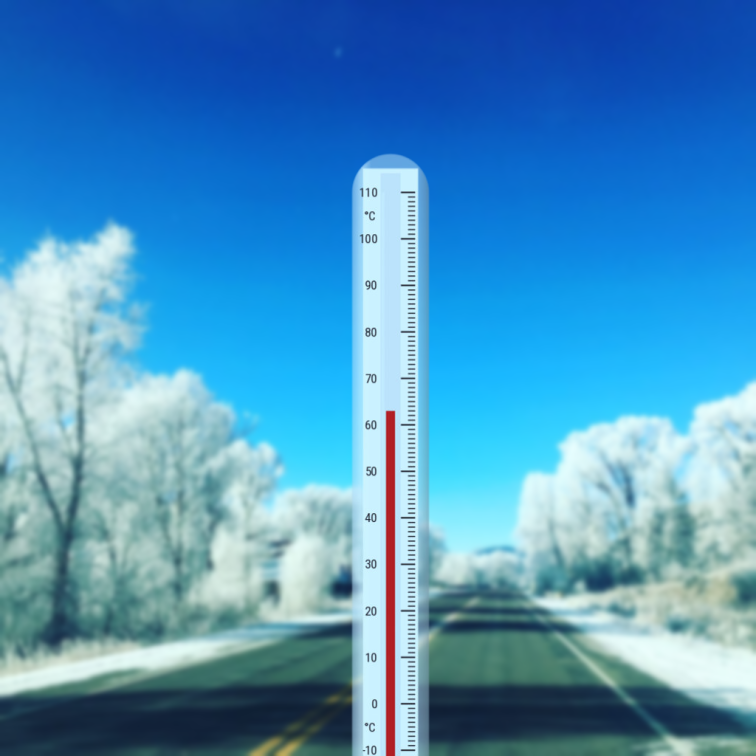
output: **63** °C
